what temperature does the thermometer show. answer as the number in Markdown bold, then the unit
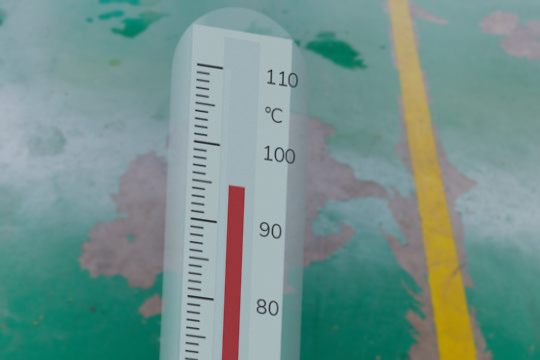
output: **95** °C
